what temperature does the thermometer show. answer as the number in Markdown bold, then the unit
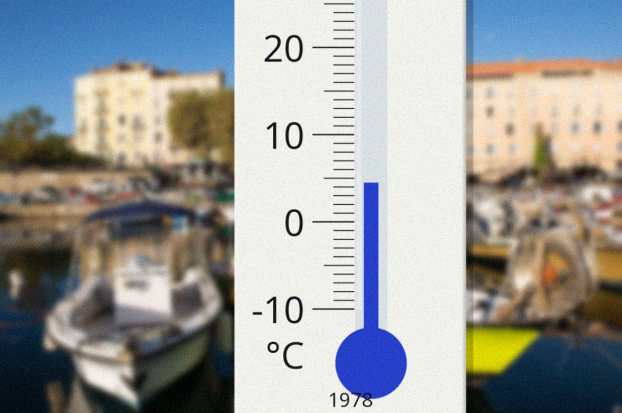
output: **4.5** °C
